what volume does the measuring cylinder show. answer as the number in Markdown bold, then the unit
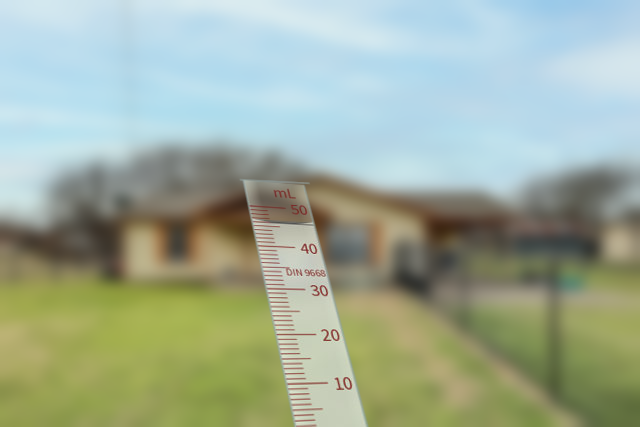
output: **46** mL
